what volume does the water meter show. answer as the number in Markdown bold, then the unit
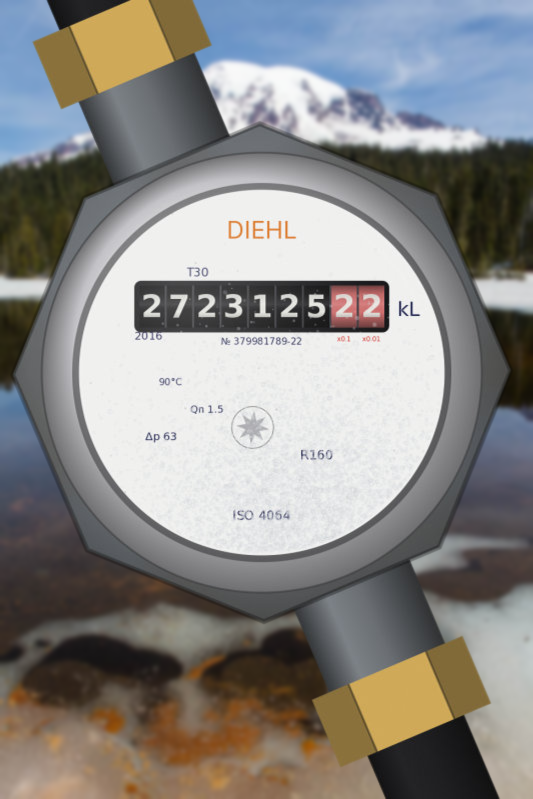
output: **2723125.22** kL
